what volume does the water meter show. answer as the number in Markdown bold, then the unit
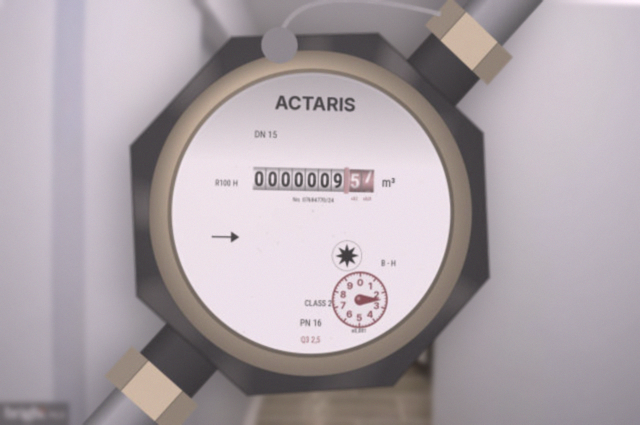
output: **9.572** m³
